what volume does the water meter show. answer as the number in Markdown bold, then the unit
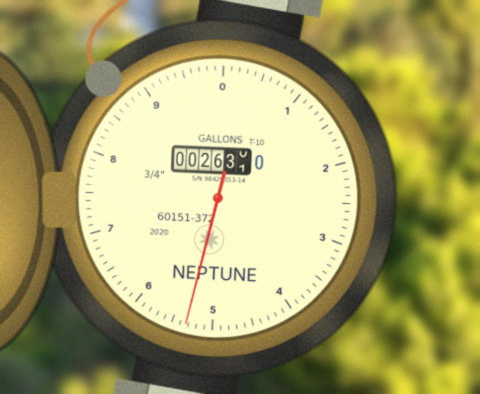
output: **26305.3** gal
